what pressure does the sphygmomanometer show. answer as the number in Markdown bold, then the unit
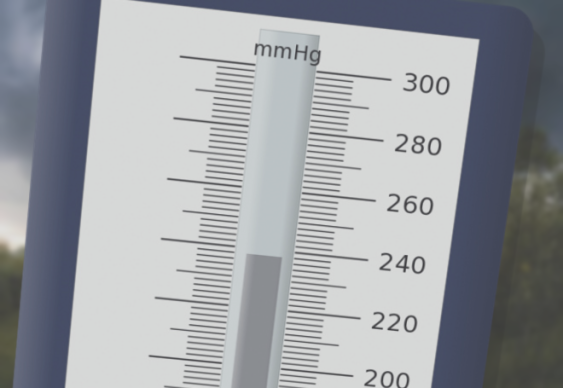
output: **238** mmHg
